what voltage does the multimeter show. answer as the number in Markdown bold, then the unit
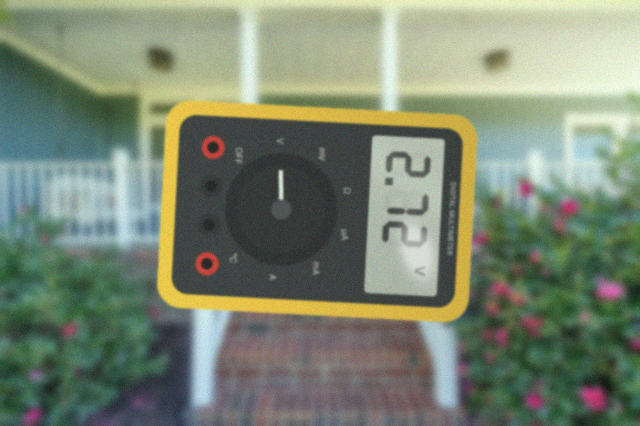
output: **2.72** V
